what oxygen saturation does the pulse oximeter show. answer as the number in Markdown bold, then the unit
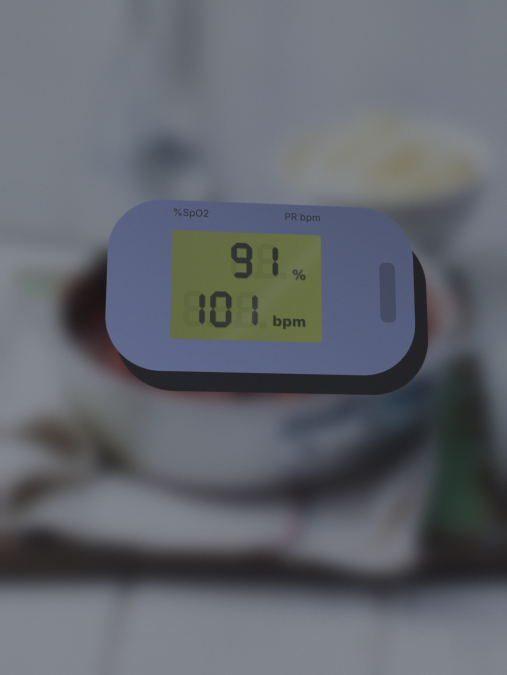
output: **91** %
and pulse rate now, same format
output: **101** bpm
